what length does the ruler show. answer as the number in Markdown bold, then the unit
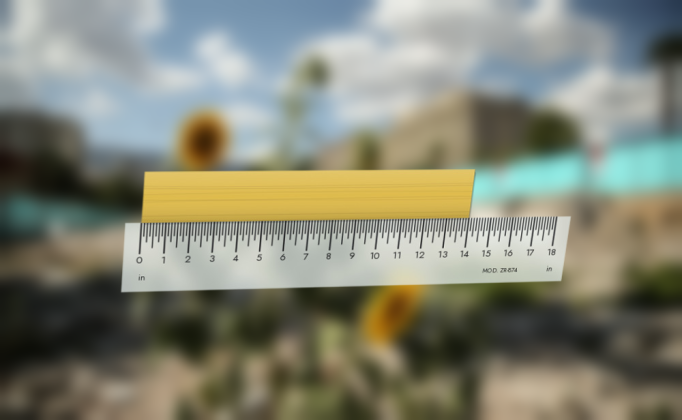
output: **14** in
